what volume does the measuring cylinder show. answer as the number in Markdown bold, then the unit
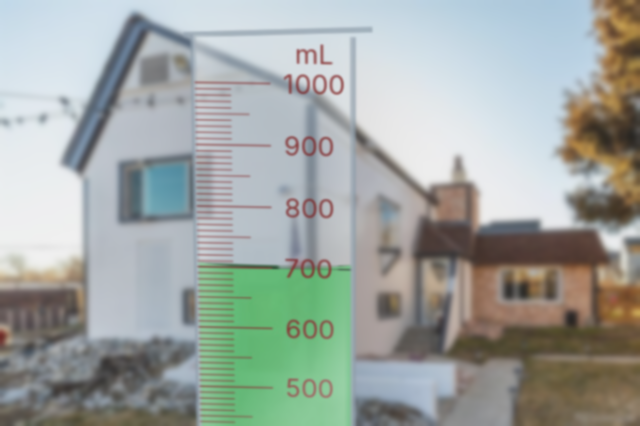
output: **700** mL
